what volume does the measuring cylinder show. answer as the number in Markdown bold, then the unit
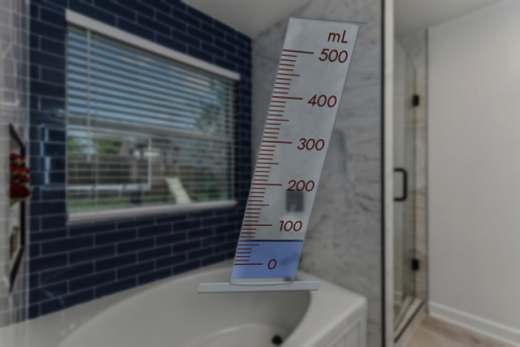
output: **60** mL
